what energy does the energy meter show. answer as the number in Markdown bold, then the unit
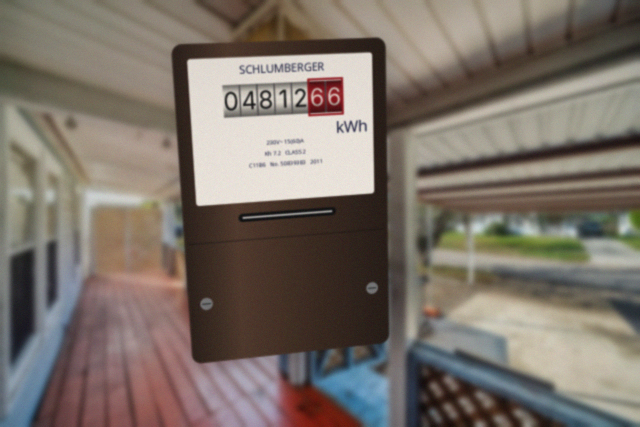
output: **4812.66** kWh
